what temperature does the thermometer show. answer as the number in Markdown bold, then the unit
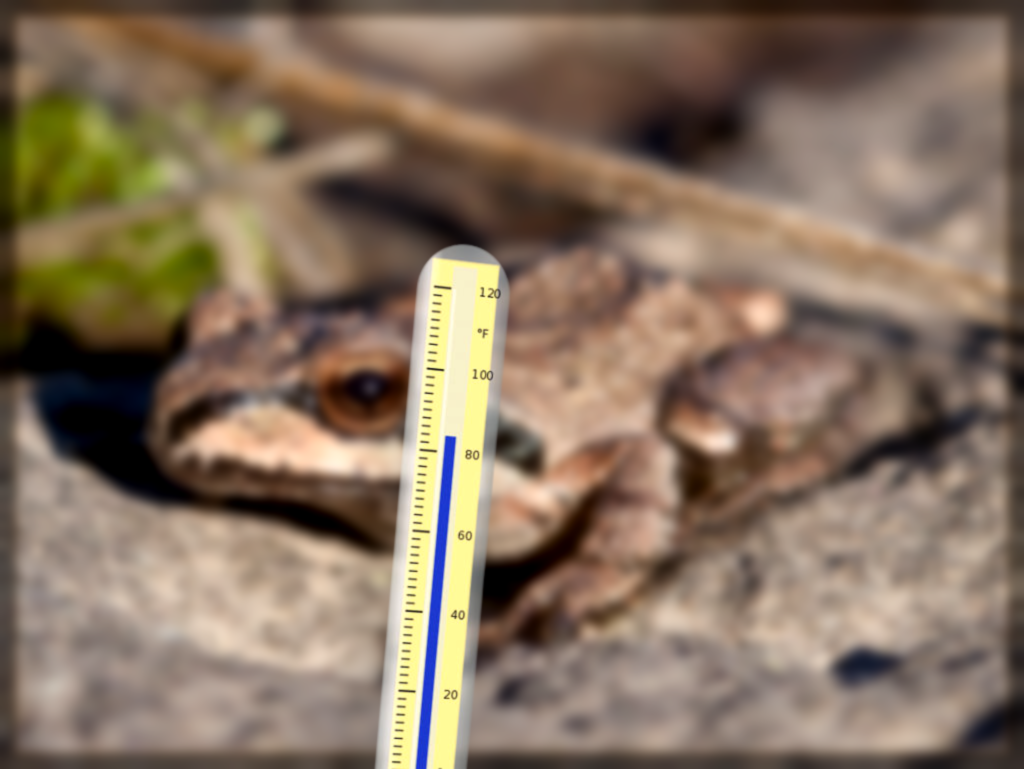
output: **84** °F
